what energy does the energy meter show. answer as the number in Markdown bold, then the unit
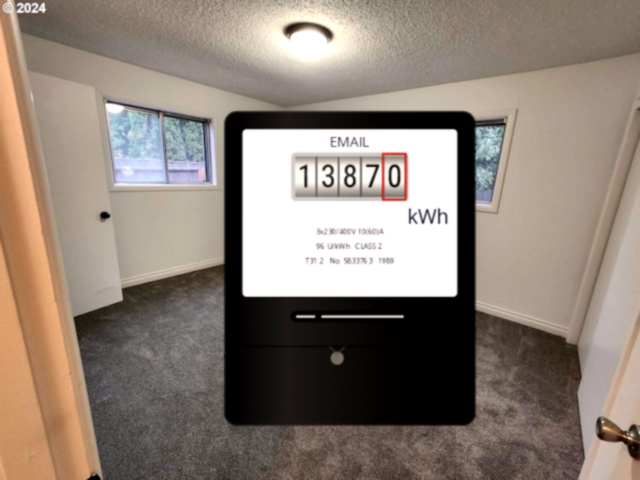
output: **1387.0** kWh
